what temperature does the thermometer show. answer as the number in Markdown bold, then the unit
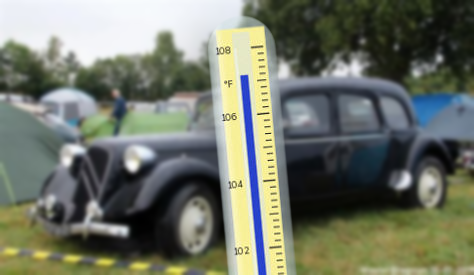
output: **107.2** °F
